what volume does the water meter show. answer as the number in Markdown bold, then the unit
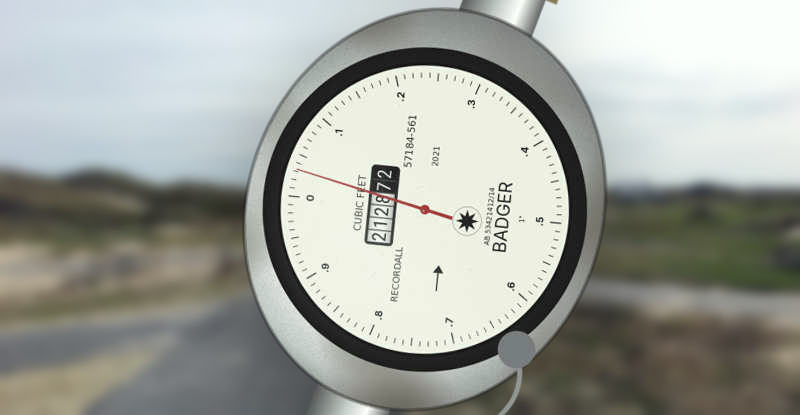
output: **212872.03** ft³
